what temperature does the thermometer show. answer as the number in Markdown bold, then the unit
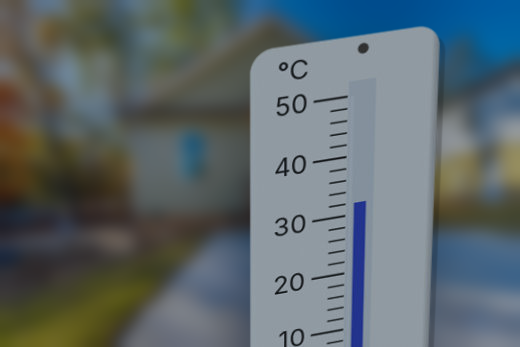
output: **32** °C
